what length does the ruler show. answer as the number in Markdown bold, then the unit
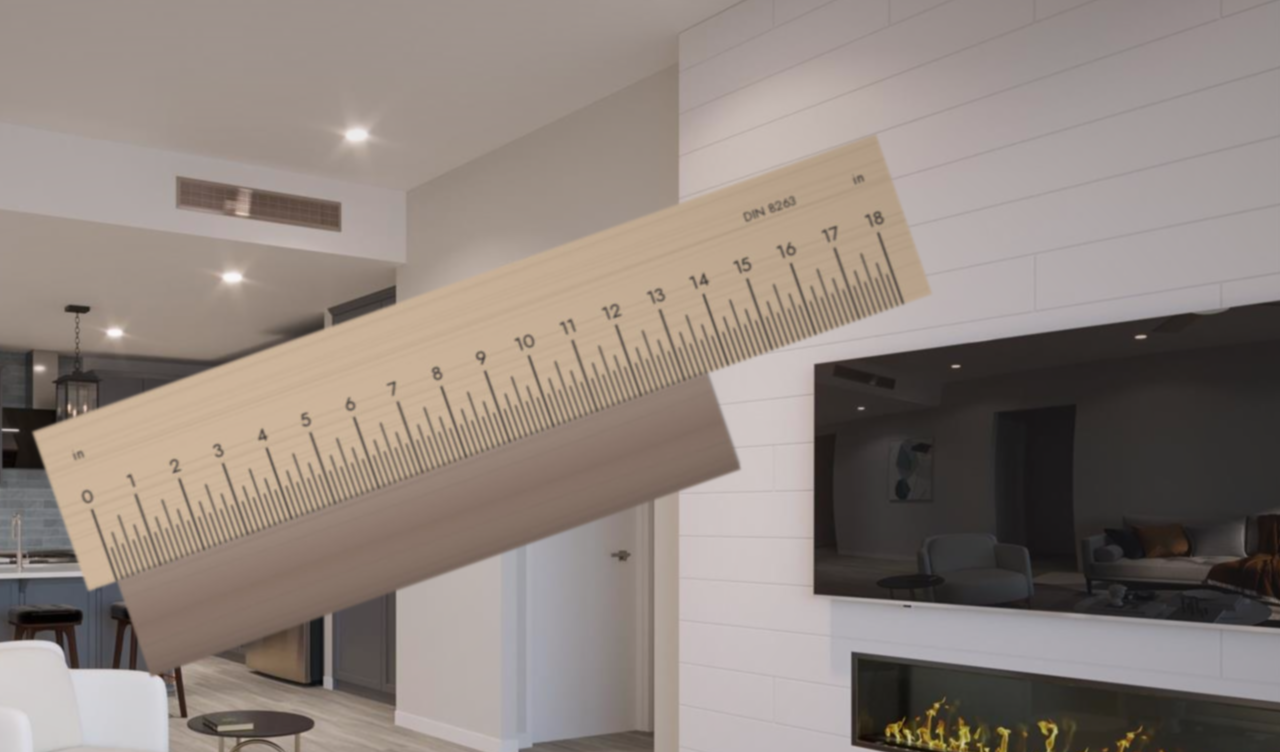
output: **13.5** in
